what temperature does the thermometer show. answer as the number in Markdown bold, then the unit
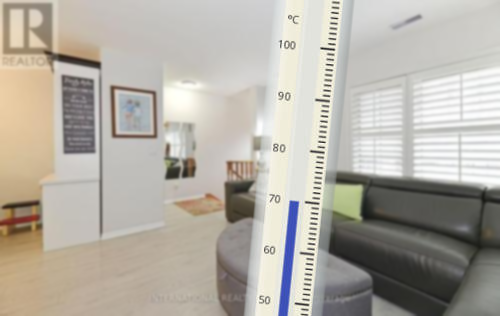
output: **70** °C
